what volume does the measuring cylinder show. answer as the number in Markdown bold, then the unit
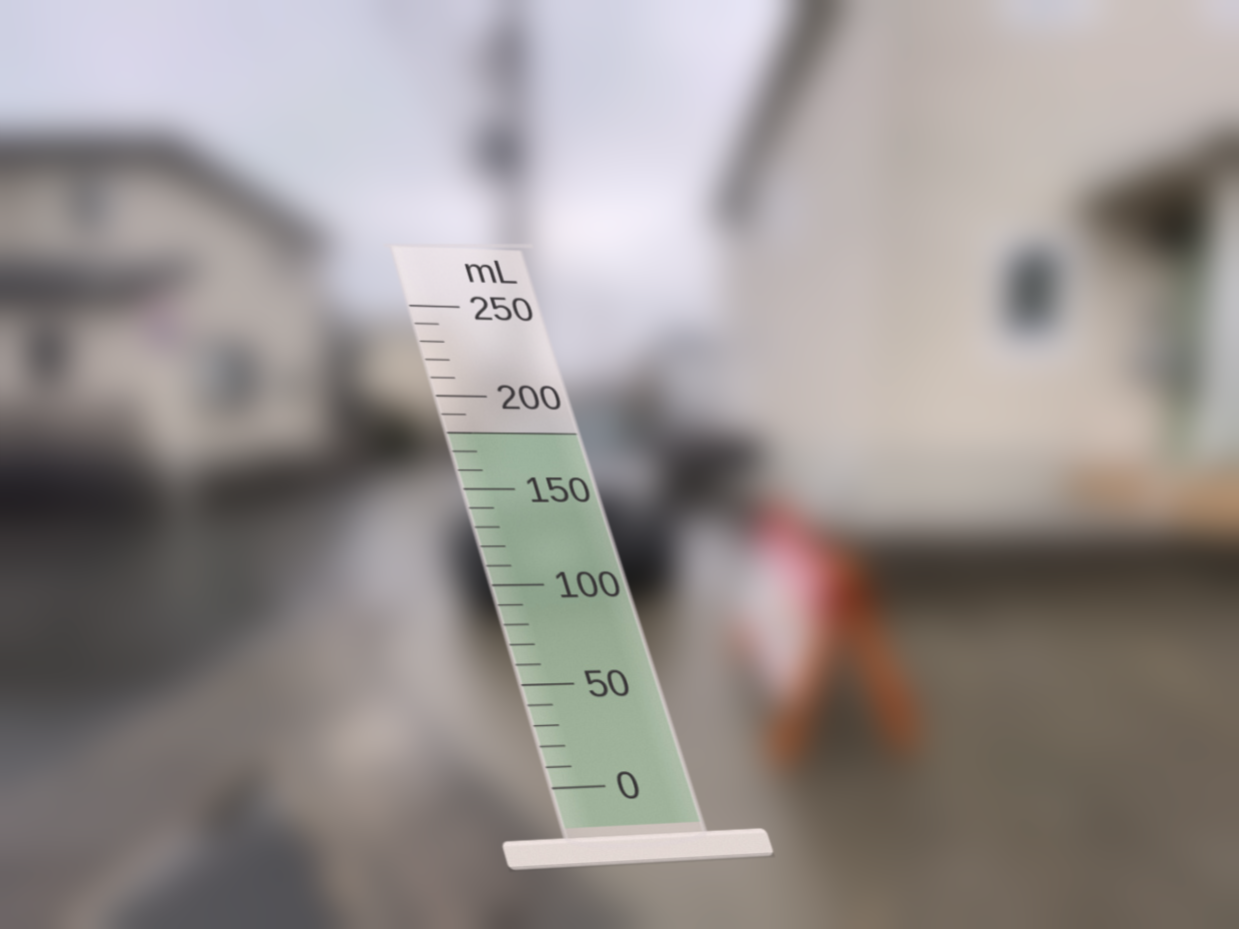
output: **180** mL
